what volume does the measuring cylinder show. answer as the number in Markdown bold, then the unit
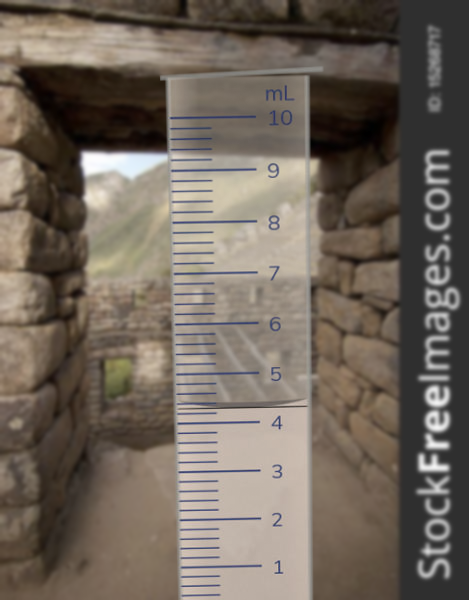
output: **4.3** mL
